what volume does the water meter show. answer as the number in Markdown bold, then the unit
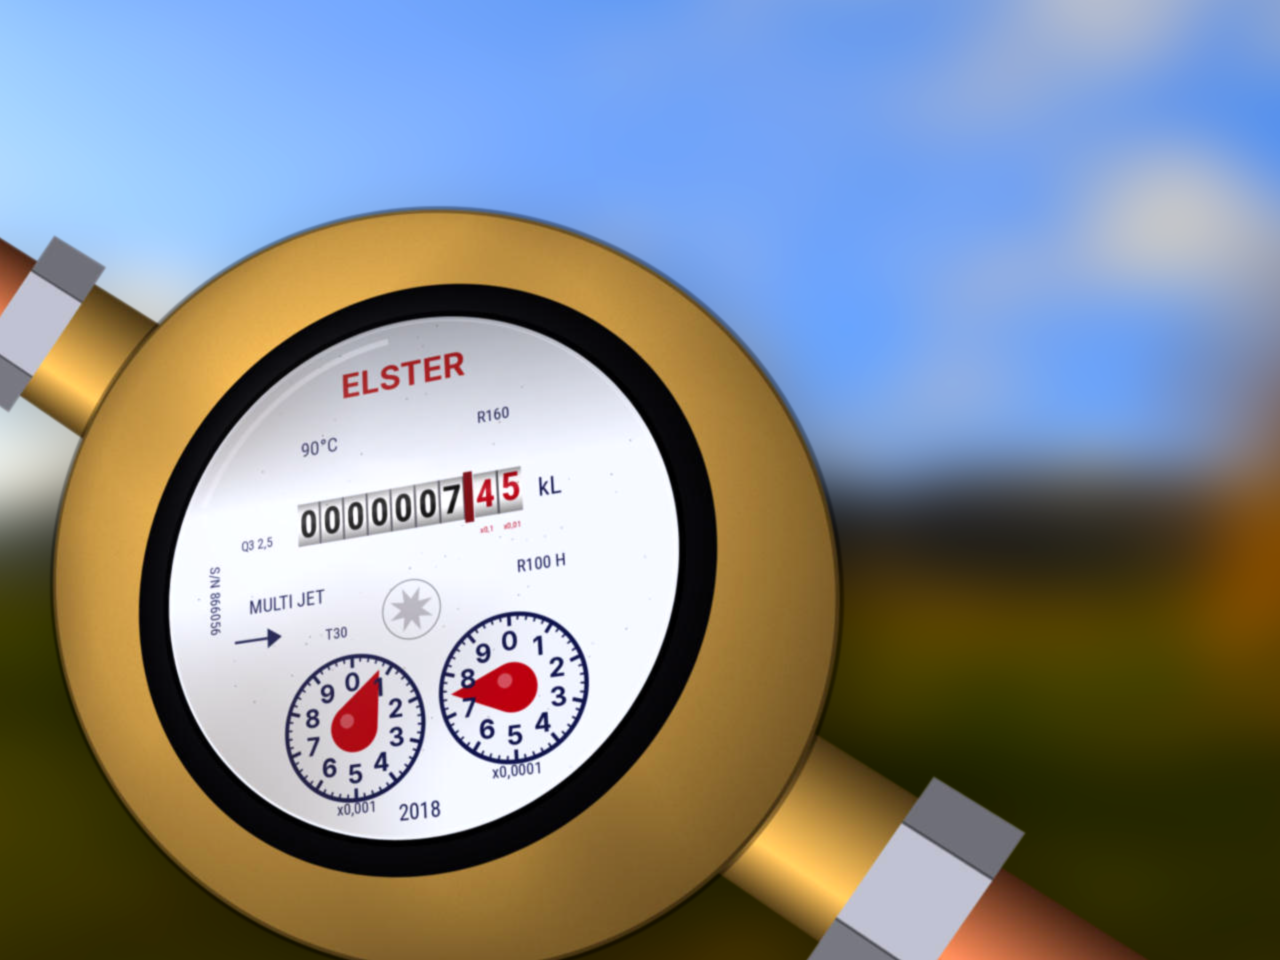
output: **7.4507** kL
